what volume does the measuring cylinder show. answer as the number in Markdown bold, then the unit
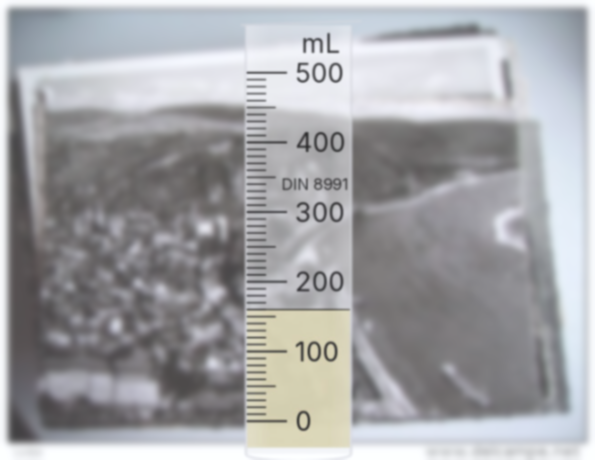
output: **160** mL
